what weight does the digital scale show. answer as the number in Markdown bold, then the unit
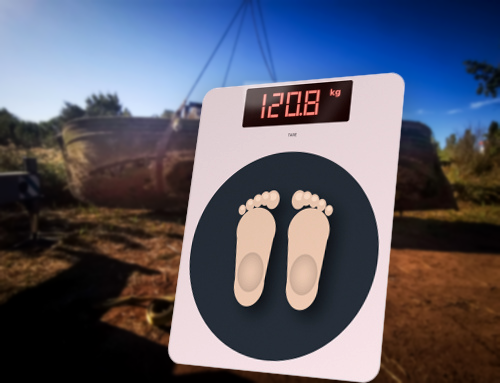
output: **120.8** kg
